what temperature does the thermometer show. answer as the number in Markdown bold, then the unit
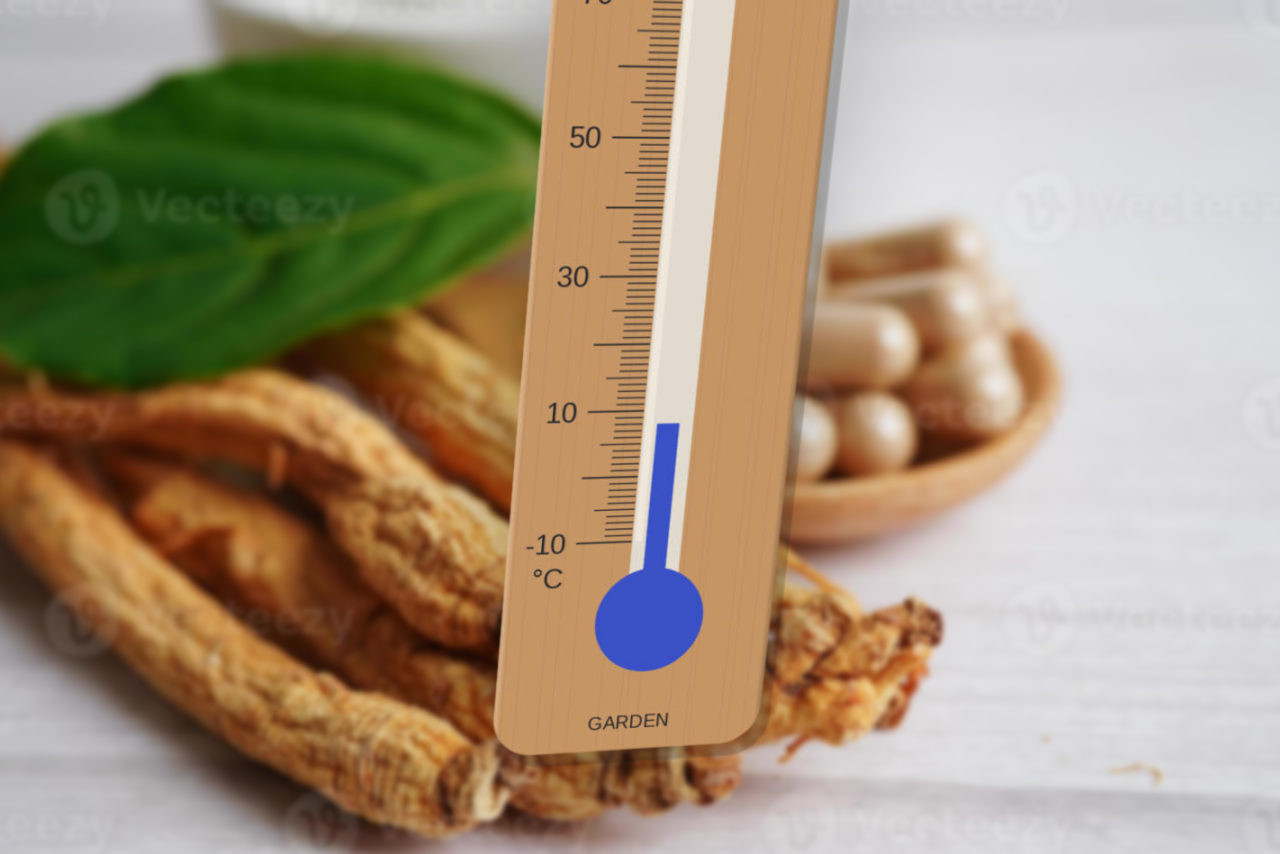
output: **8** °C
